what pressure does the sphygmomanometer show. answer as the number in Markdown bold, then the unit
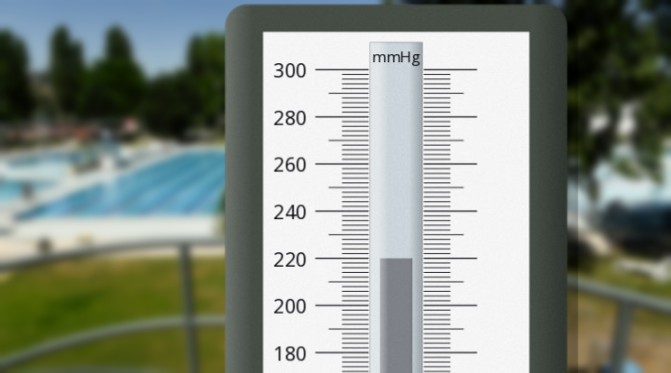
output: **220** mmHg
